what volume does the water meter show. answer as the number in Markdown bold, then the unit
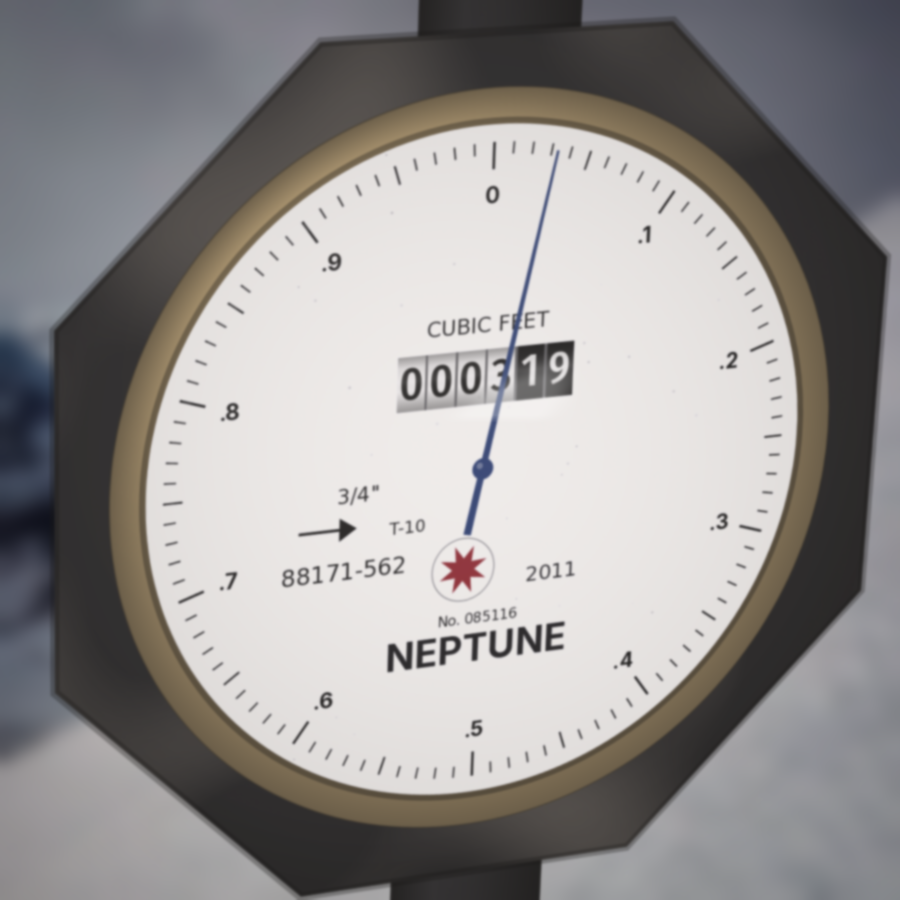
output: **319.03** ft³
